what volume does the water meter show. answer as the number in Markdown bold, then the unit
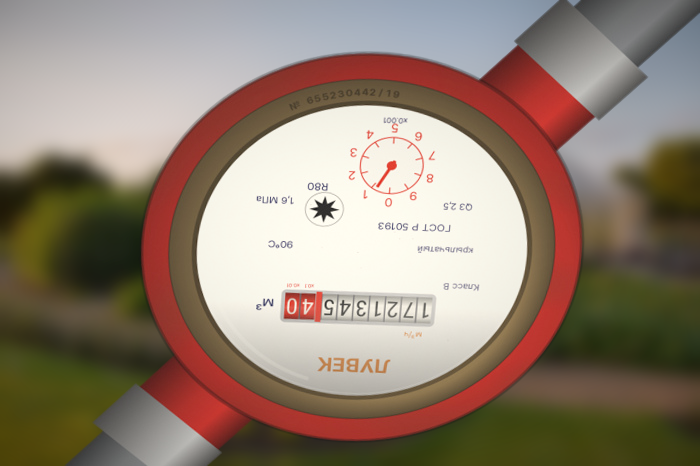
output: **1721345.400** m³
